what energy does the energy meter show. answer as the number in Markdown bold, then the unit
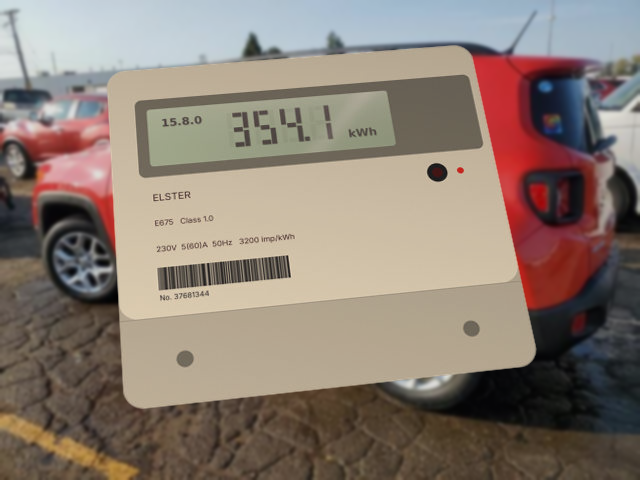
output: **354.1** kWh
